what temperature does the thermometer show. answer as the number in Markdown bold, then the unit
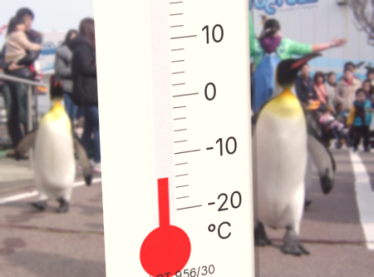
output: **-14** °C
